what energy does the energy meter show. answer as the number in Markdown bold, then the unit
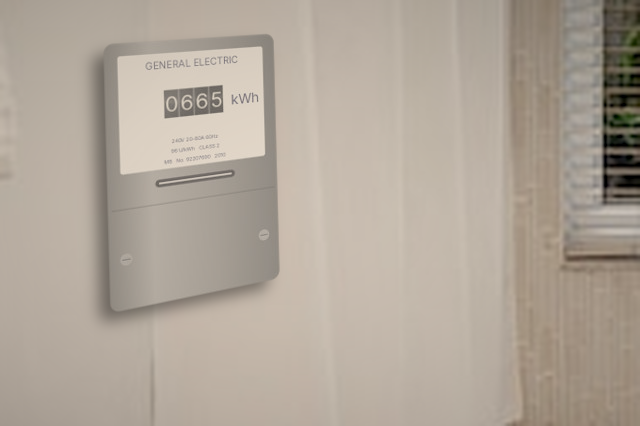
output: **665** kWh
